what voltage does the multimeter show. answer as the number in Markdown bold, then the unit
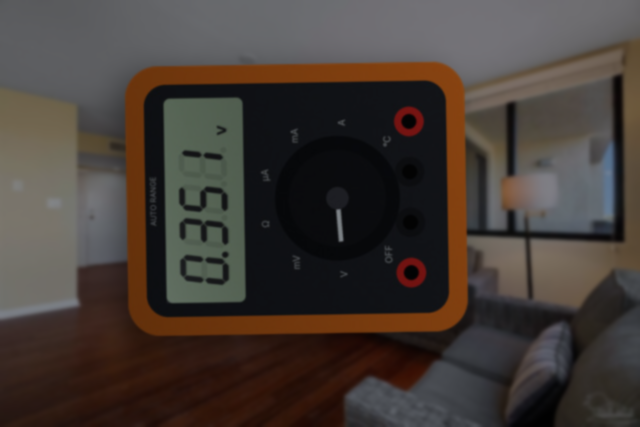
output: **0.351** V
